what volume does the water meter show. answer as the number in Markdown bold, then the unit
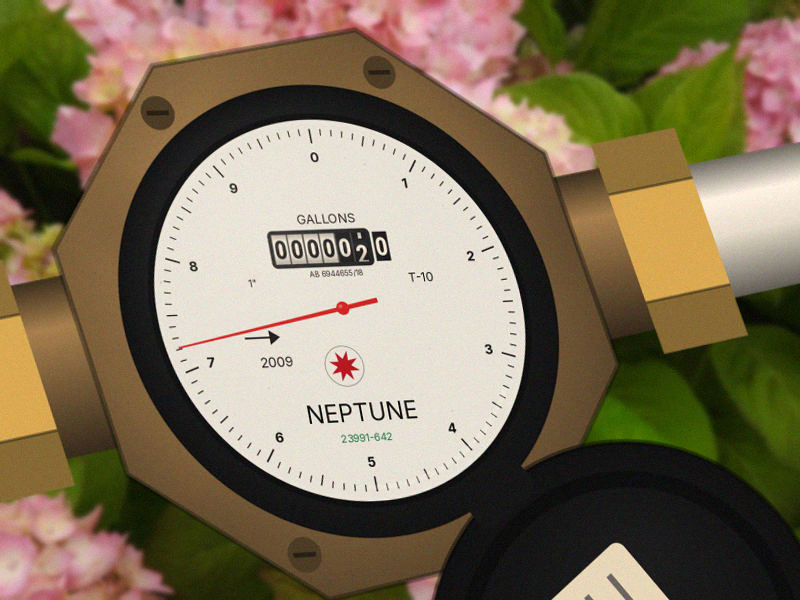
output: **17.2** gal
